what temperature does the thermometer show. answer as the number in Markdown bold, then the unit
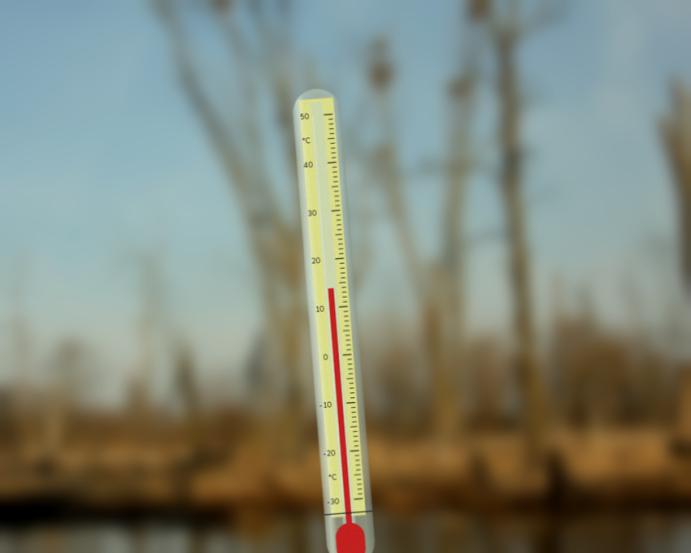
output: **14** °C
